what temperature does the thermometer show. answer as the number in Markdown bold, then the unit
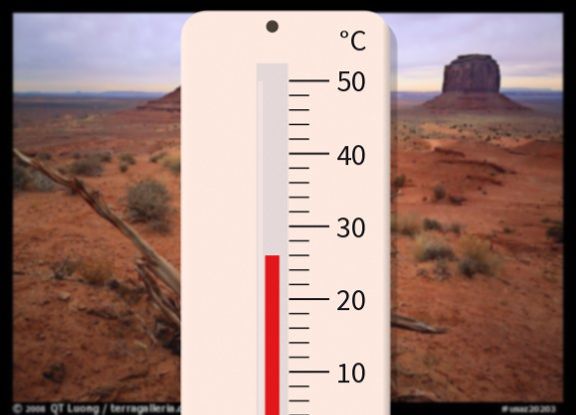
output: **26** °C
